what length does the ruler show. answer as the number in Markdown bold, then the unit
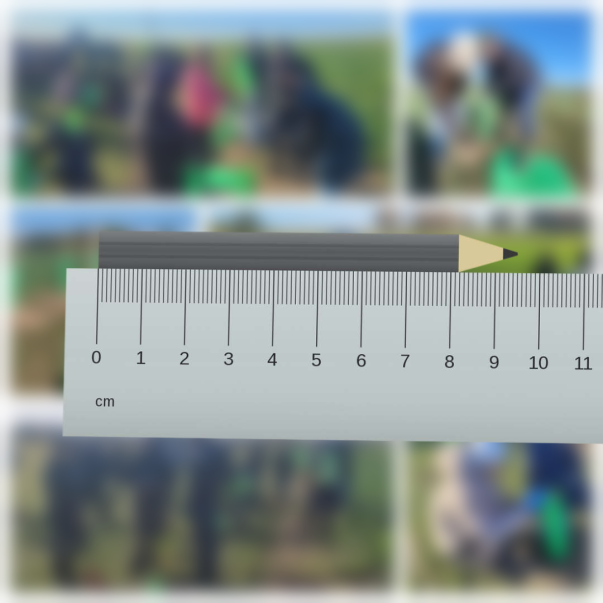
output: **9.5** cm
